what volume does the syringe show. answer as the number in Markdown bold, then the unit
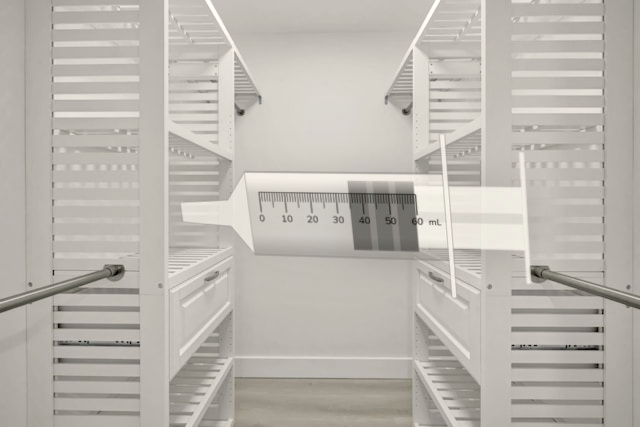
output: **35** mL
